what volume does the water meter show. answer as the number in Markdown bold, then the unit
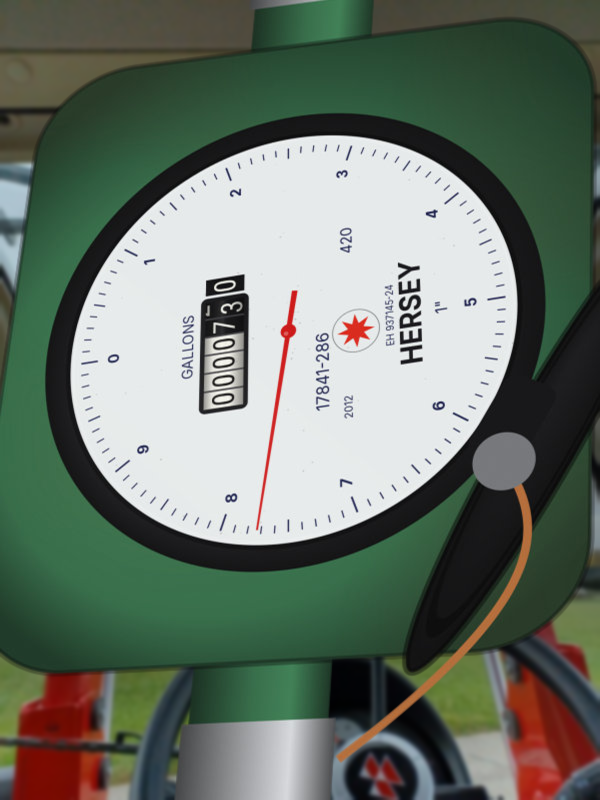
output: **727.7** gal
